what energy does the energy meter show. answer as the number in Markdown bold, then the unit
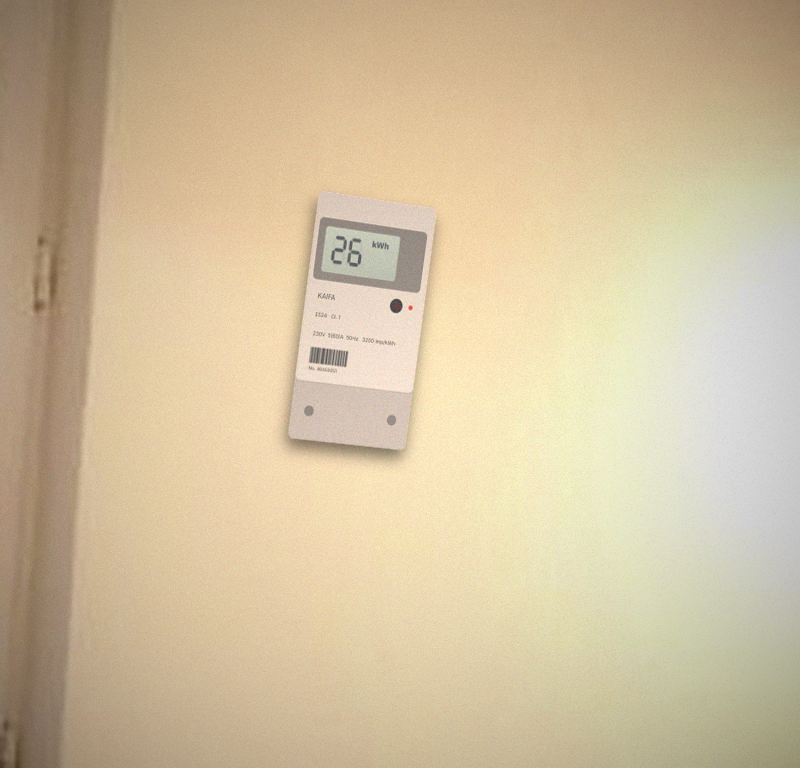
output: **26** kWh
